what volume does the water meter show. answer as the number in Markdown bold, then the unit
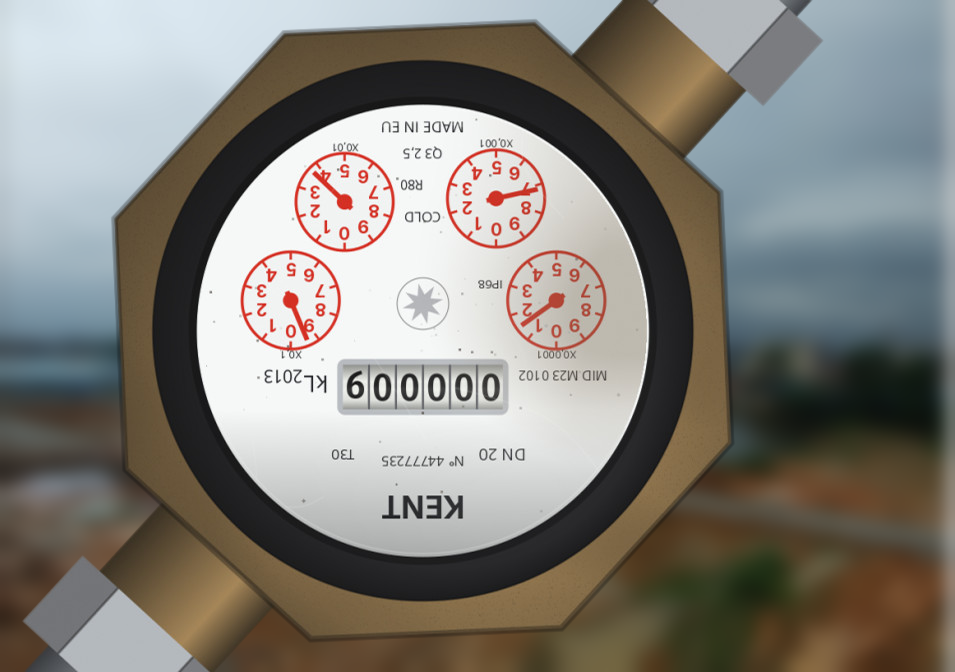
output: **8.9371** kL
